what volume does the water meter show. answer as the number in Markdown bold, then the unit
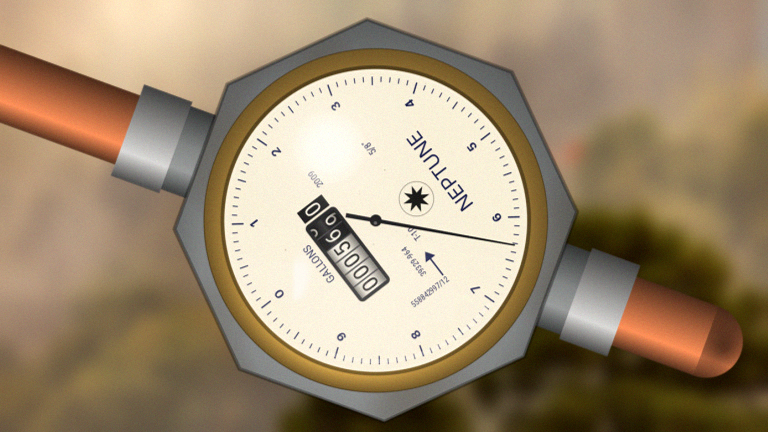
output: **5686.3** gal
